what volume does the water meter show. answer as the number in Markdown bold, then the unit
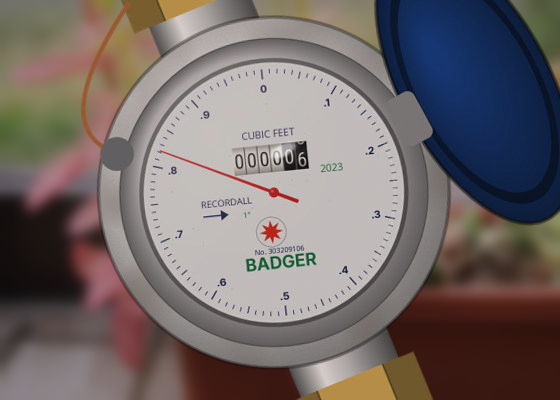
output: **5.82** ft³
